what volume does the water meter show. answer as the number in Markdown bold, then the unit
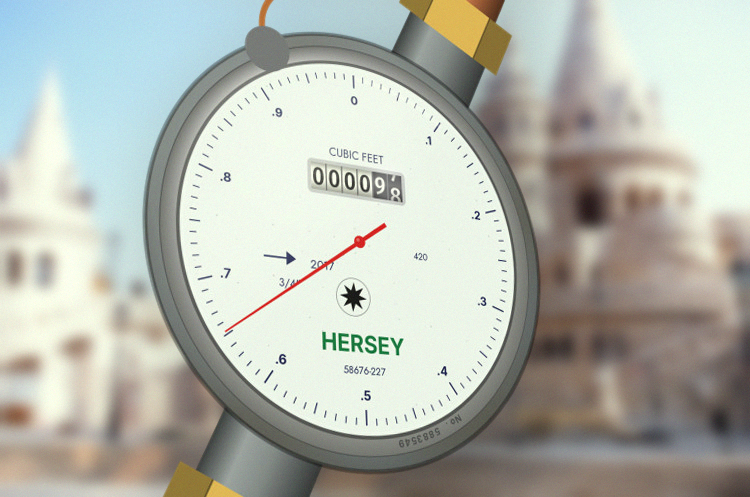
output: **97.65** ft³
